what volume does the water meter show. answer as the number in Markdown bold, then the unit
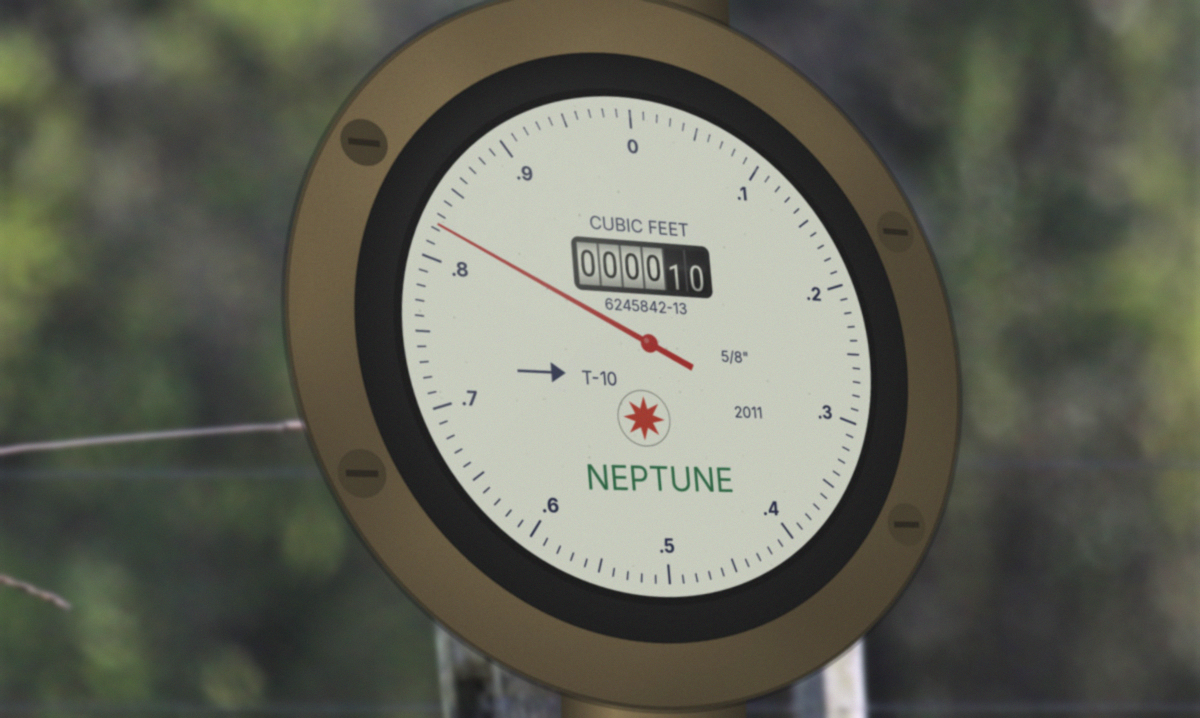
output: **9.82** ft³
